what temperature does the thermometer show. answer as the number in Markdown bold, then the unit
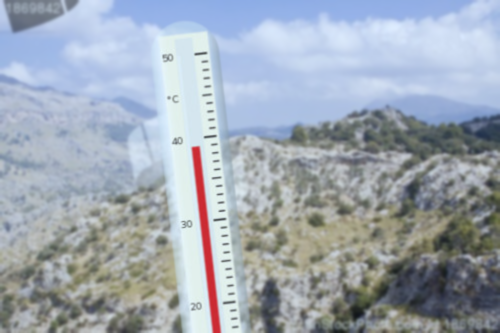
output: **39** °C
